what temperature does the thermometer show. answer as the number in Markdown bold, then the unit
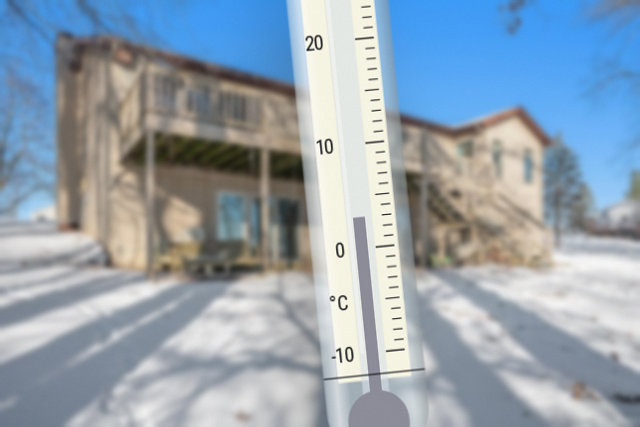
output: **3** °C
